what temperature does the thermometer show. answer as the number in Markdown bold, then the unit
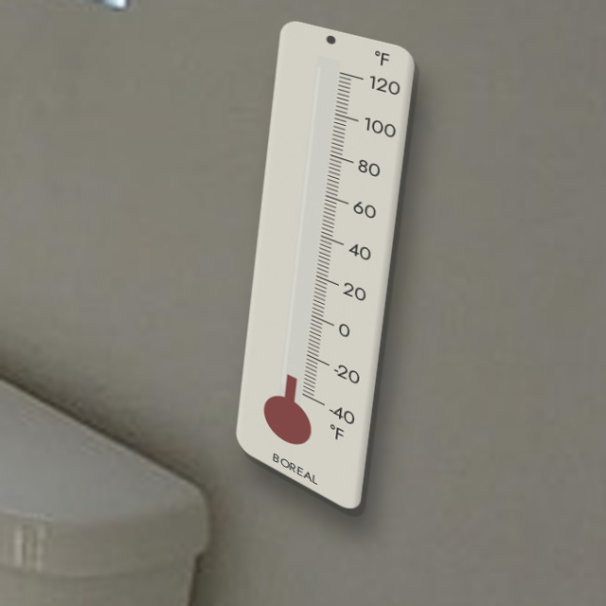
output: **-34** °F
